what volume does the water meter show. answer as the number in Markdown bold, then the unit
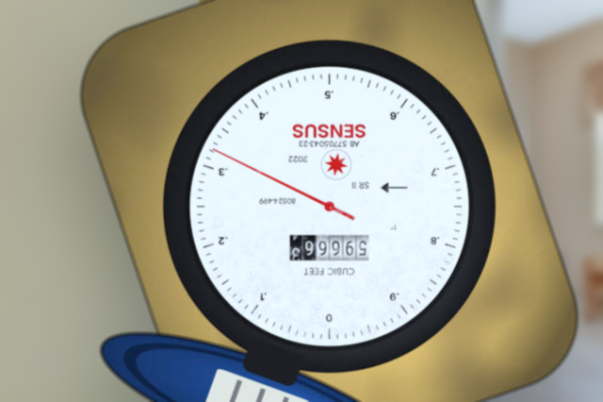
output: **596663.32** ft³
